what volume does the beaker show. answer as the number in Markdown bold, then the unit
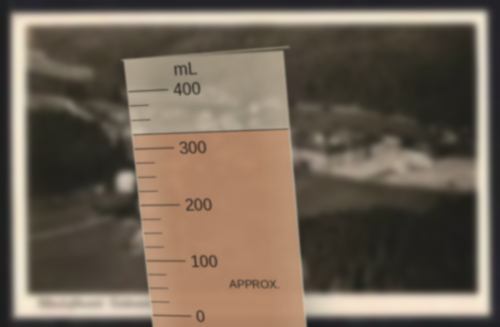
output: **325** mL
